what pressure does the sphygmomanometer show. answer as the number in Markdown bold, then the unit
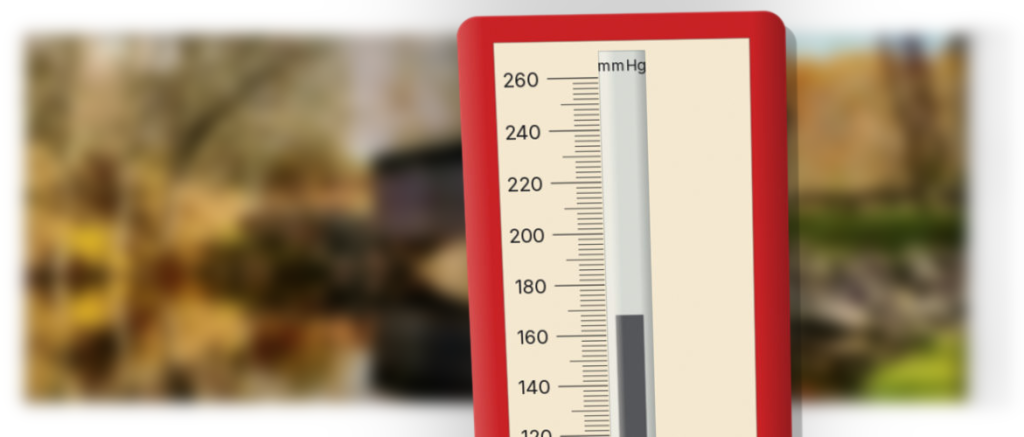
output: **168** mmHg
